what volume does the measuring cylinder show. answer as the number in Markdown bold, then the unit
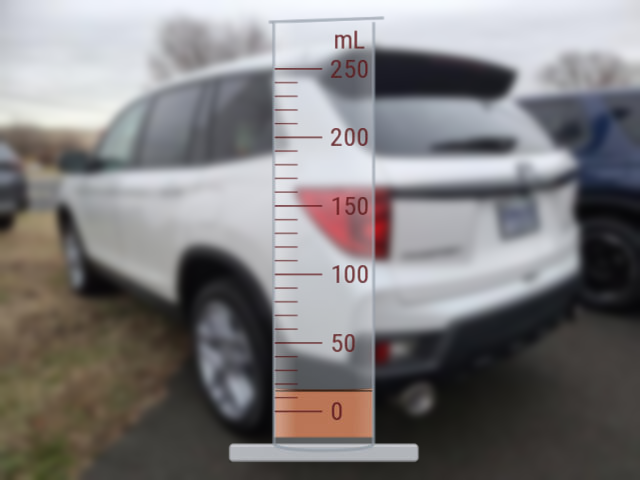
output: **15** mL
